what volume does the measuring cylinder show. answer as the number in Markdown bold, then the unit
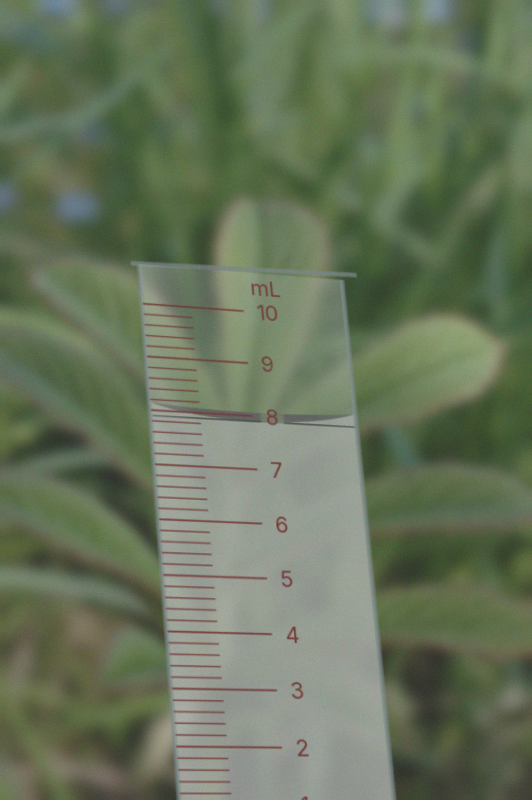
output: **7.9** mL
